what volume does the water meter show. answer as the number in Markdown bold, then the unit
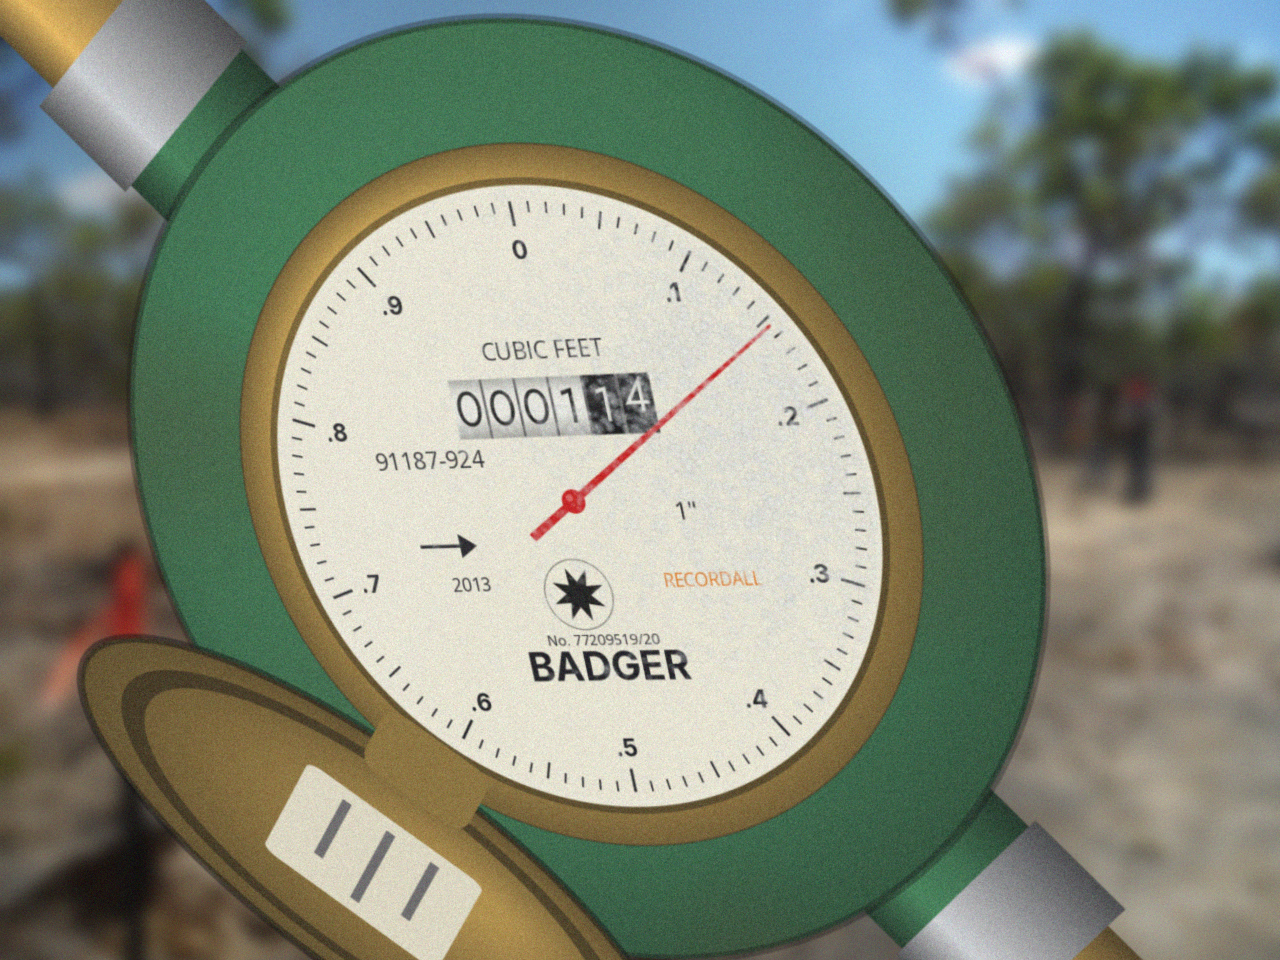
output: **114.15** ft³
